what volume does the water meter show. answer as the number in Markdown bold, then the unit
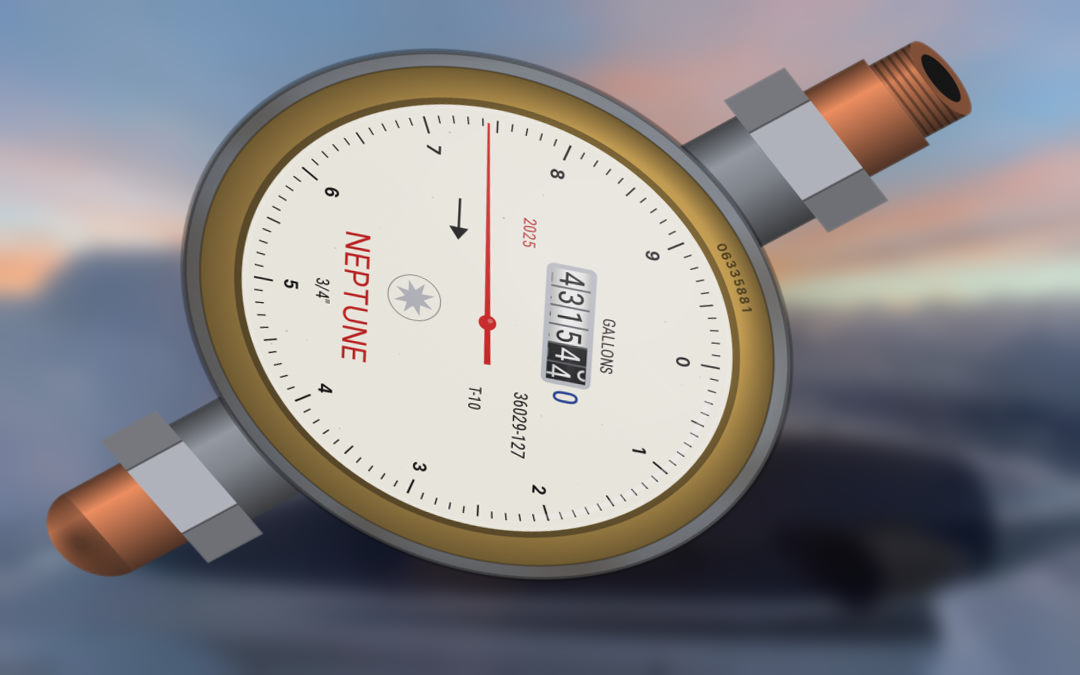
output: **4315437.4** gal
